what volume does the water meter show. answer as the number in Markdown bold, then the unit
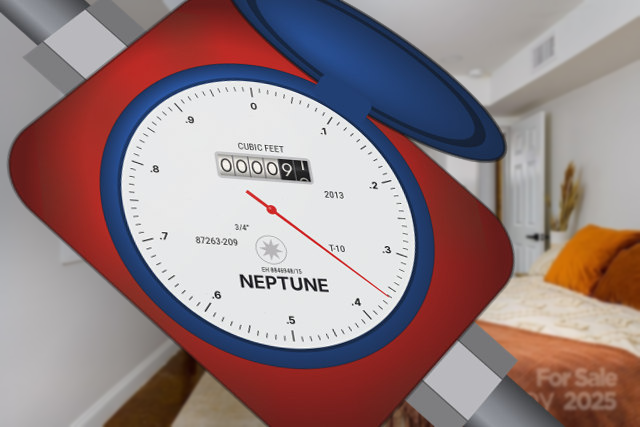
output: **91.36** ft³
